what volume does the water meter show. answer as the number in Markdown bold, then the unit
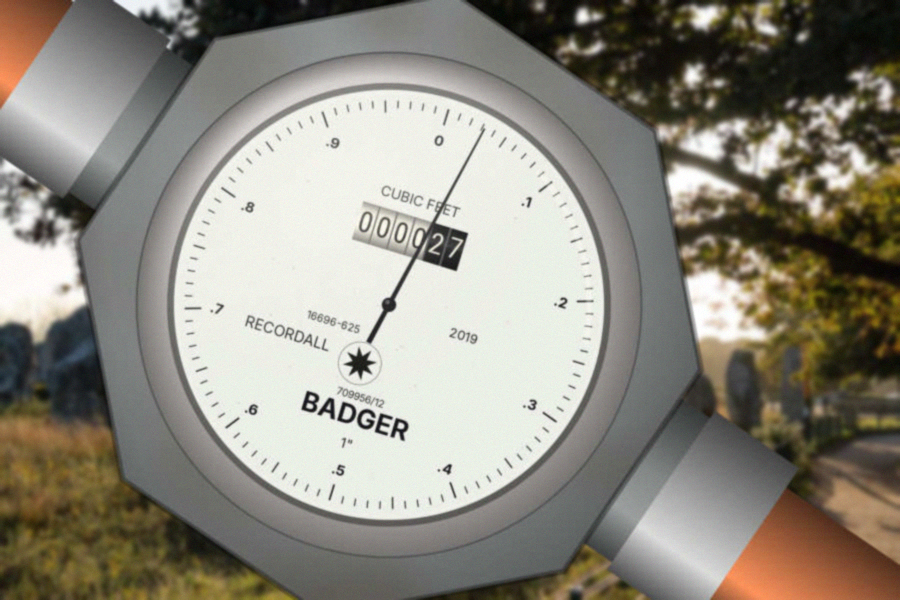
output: **27.03** ft³
